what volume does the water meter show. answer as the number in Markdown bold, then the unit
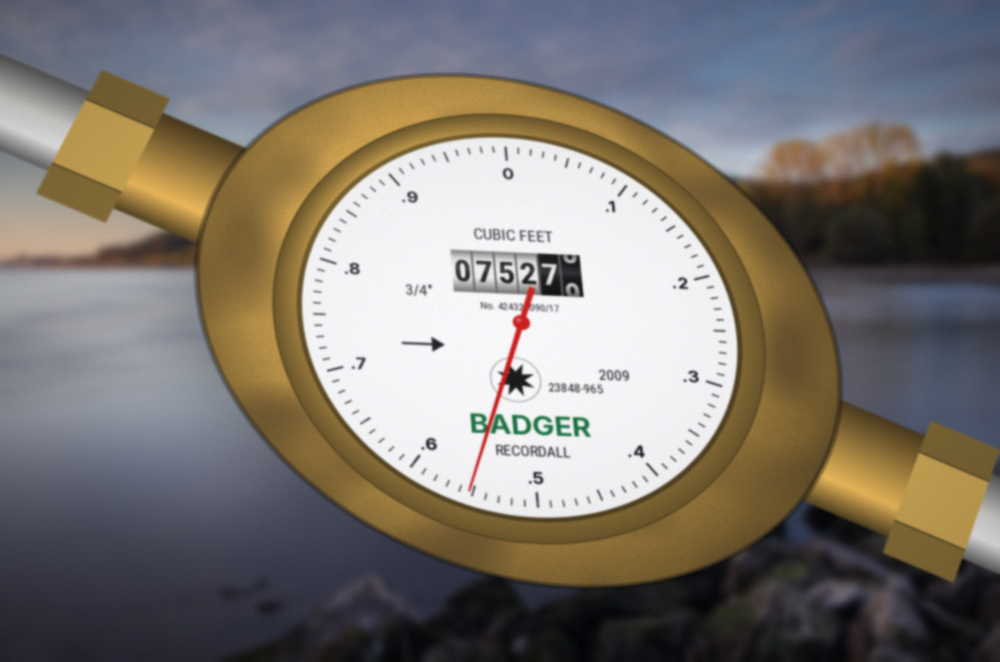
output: **75278.55** ft³
